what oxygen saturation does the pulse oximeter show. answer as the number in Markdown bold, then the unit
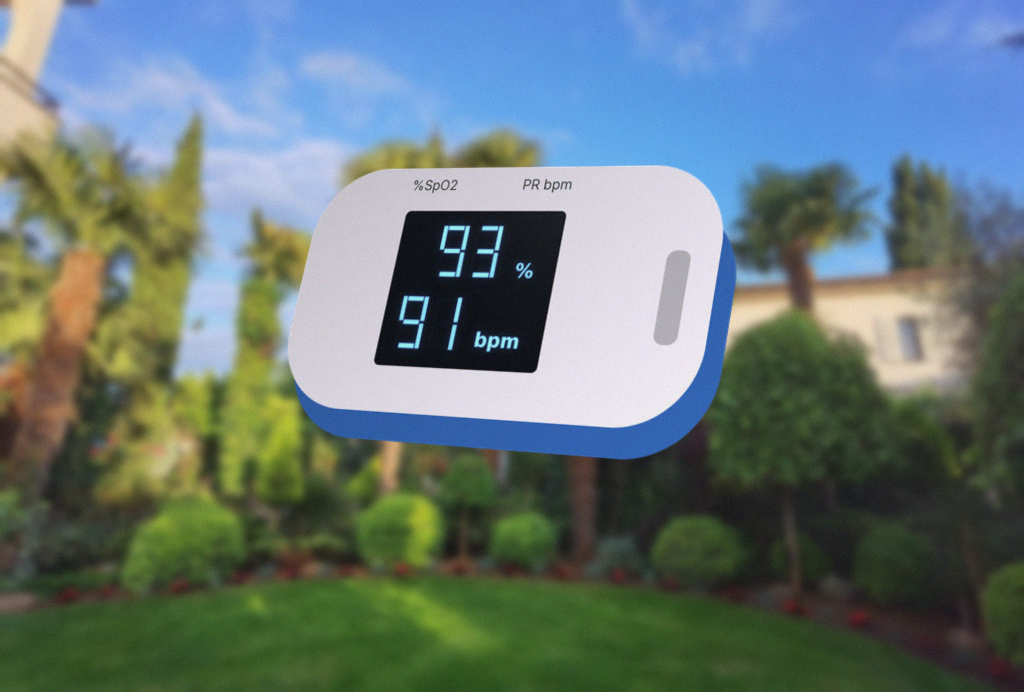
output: **93** %
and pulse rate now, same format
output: **91** bpm
